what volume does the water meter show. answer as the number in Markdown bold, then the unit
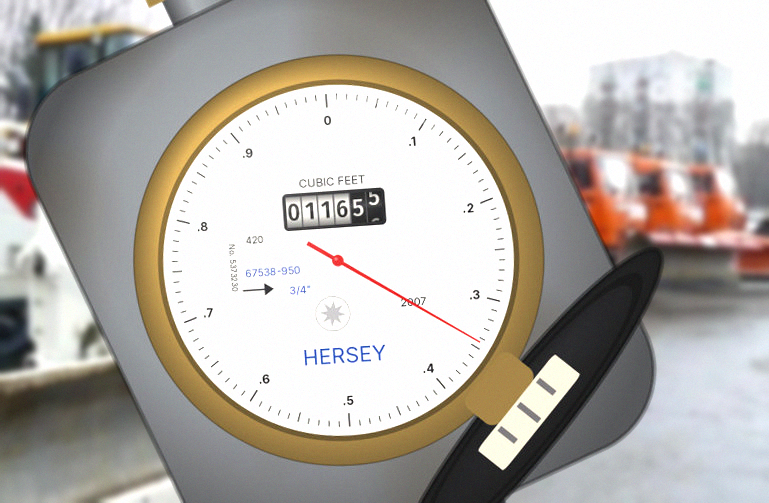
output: **11655.34** ft³
